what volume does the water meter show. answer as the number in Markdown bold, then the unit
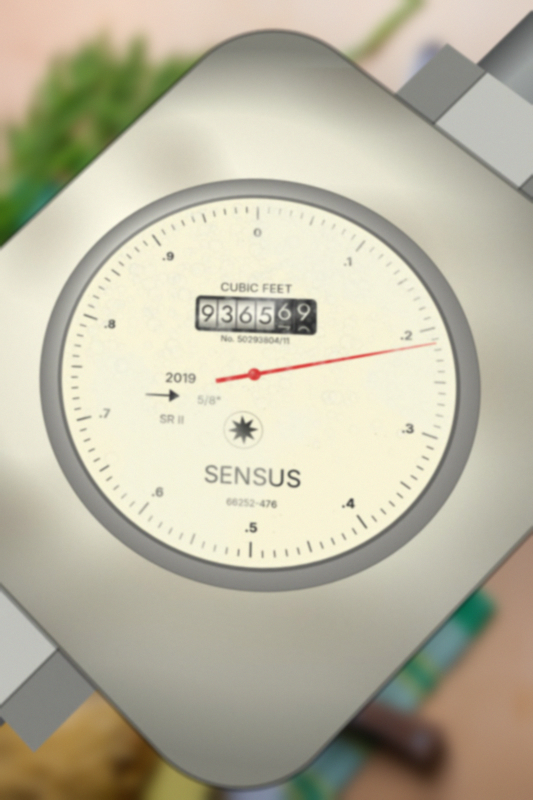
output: **936569.21** ft³
